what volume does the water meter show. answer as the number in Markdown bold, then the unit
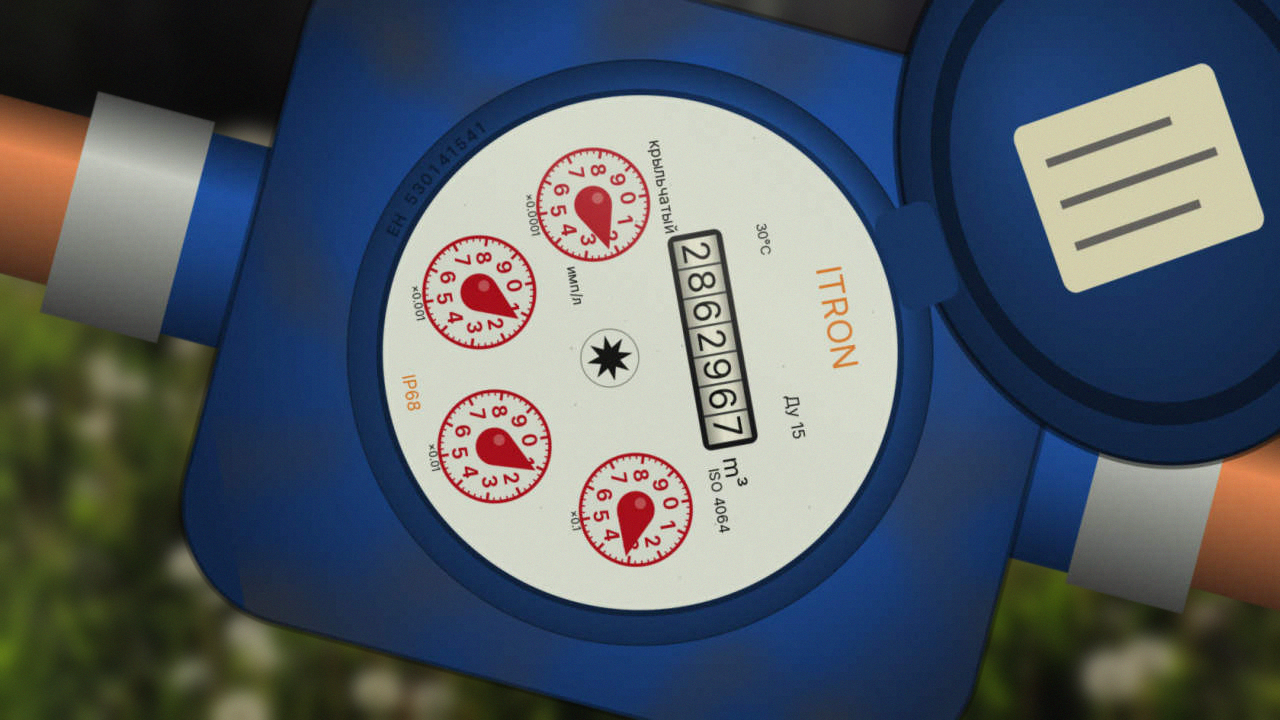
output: **2862967.3112** m³
